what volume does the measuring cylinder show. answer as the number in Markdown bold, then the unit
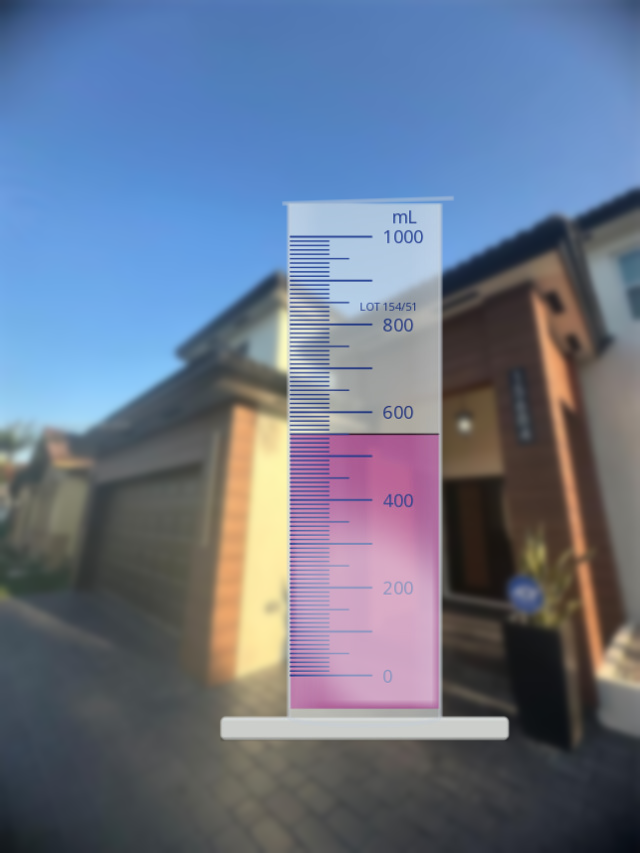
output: **550** mL
